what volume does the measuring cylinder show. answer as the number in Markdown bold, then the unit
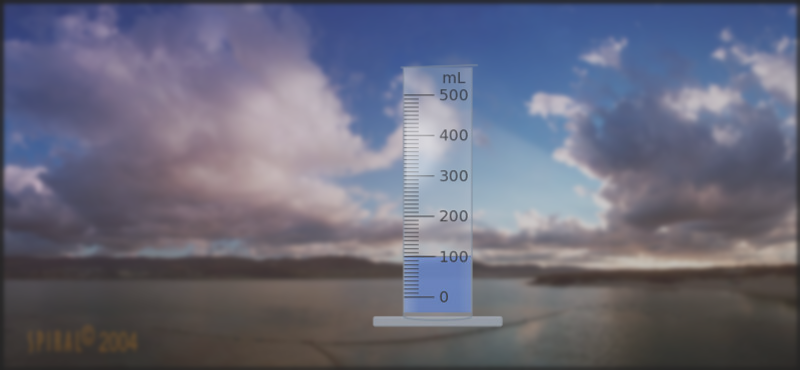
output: **100** mL
